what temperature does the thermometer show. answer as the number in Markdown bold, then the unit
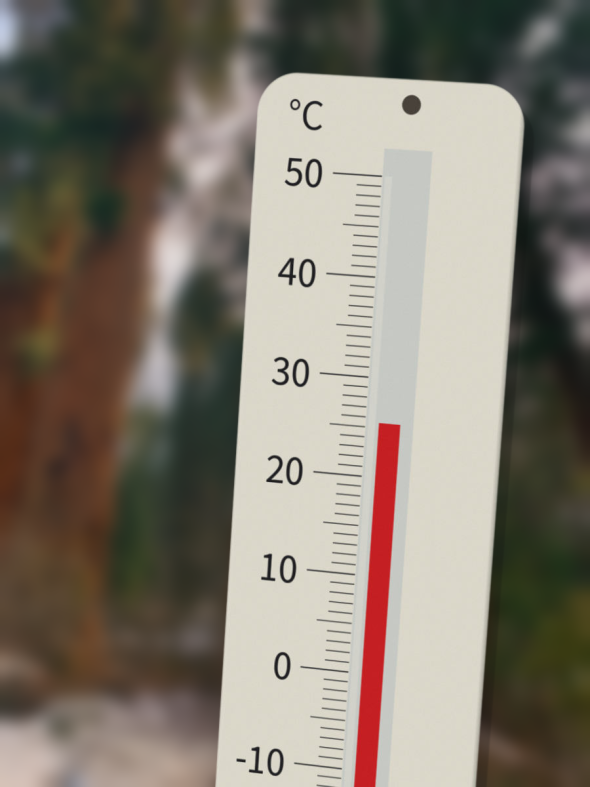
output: **25.5** °C
